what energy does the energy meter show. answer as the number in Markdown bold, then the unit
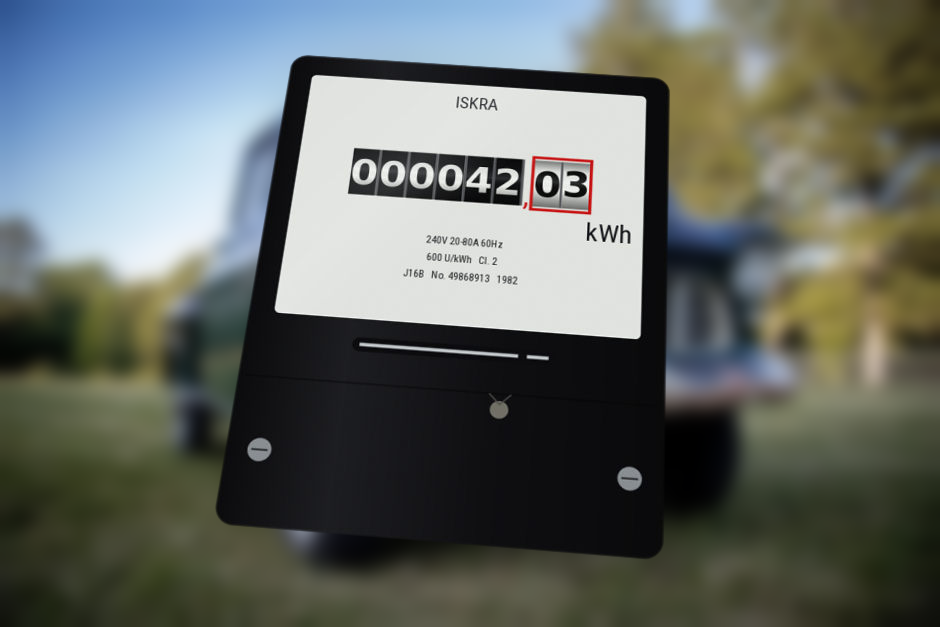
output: **42.03** kWh
